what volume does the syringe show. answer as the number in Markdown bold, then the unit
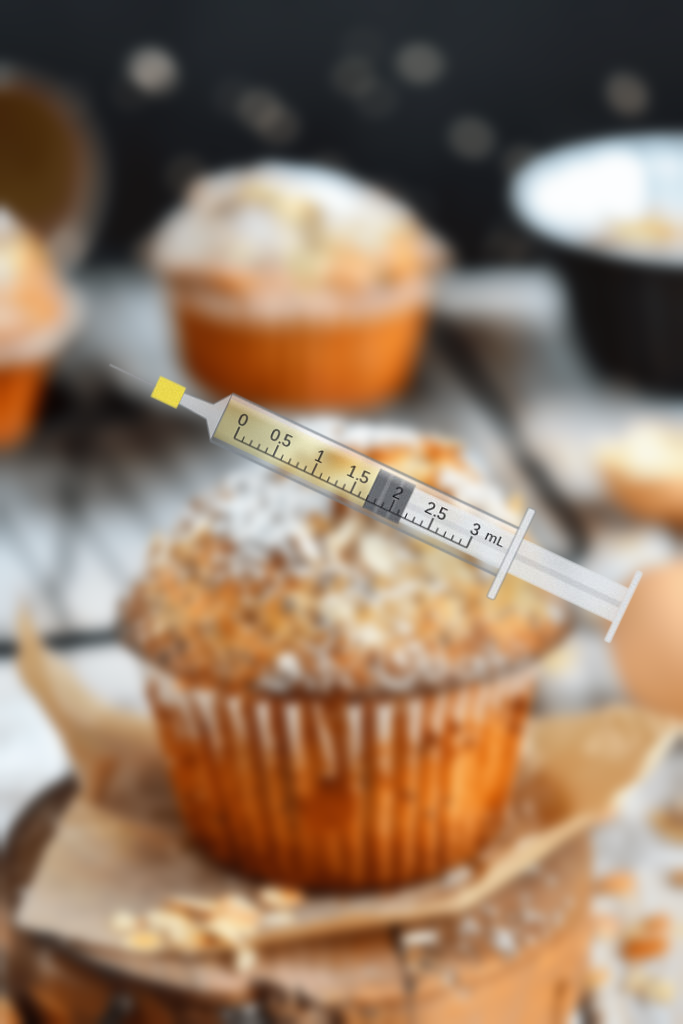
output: **1.7** mL
